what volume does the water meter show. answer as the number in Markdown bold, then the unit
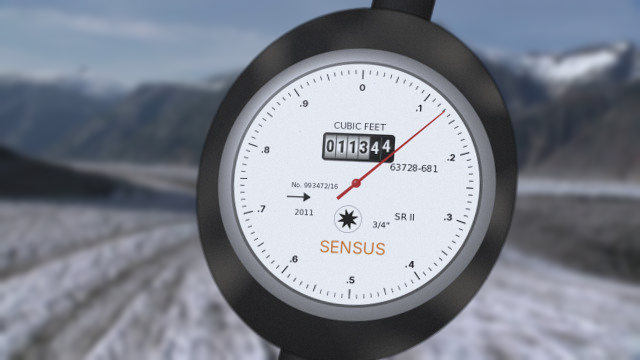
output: **11344.13** ft³
